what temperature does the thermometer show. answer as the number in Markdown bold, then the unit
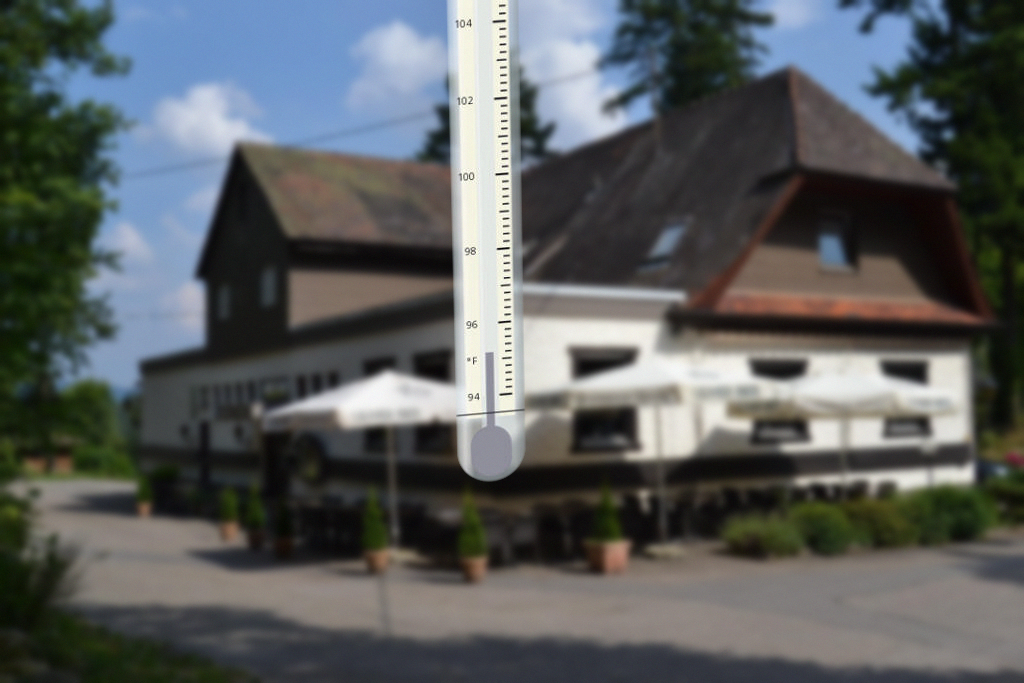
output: **95.2** °F
